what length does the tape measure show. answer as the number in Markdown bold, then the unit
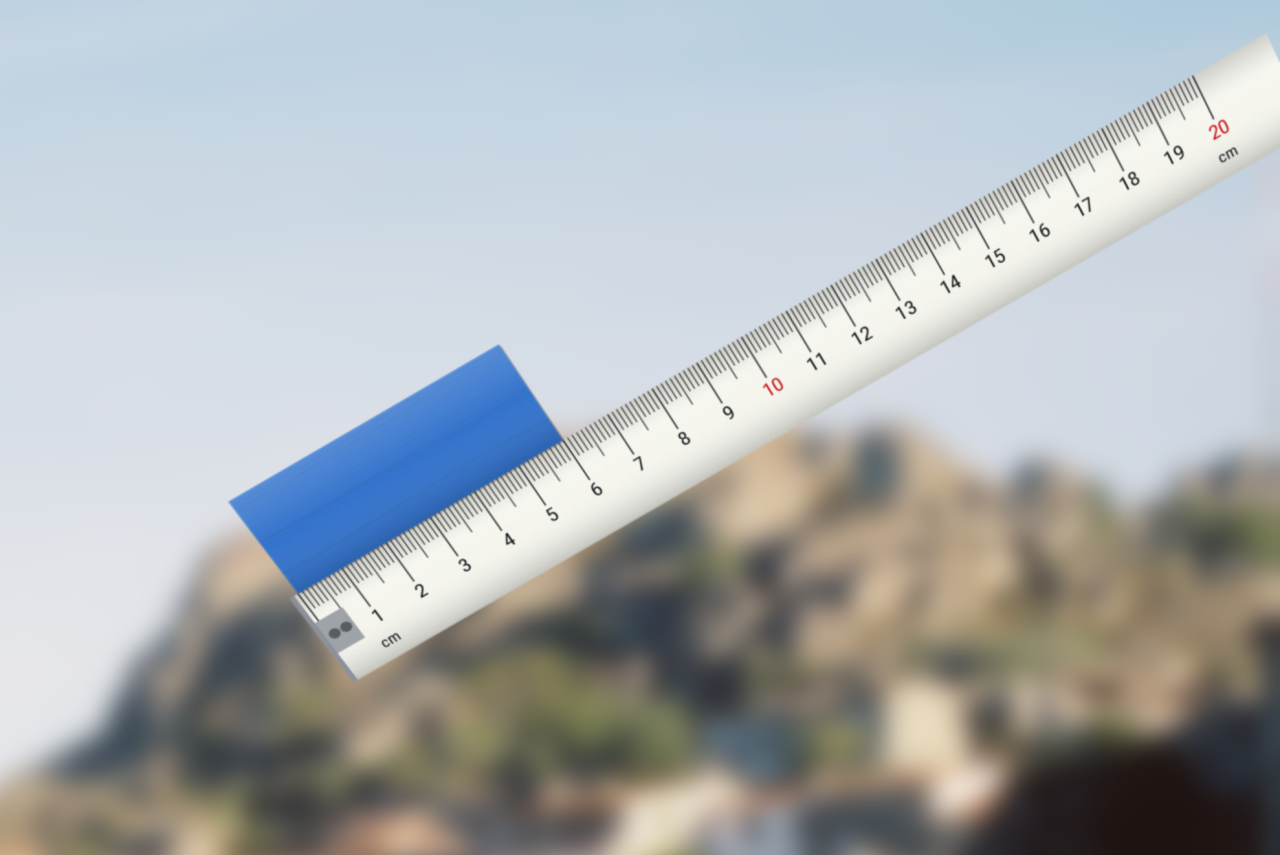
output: **6** cm
